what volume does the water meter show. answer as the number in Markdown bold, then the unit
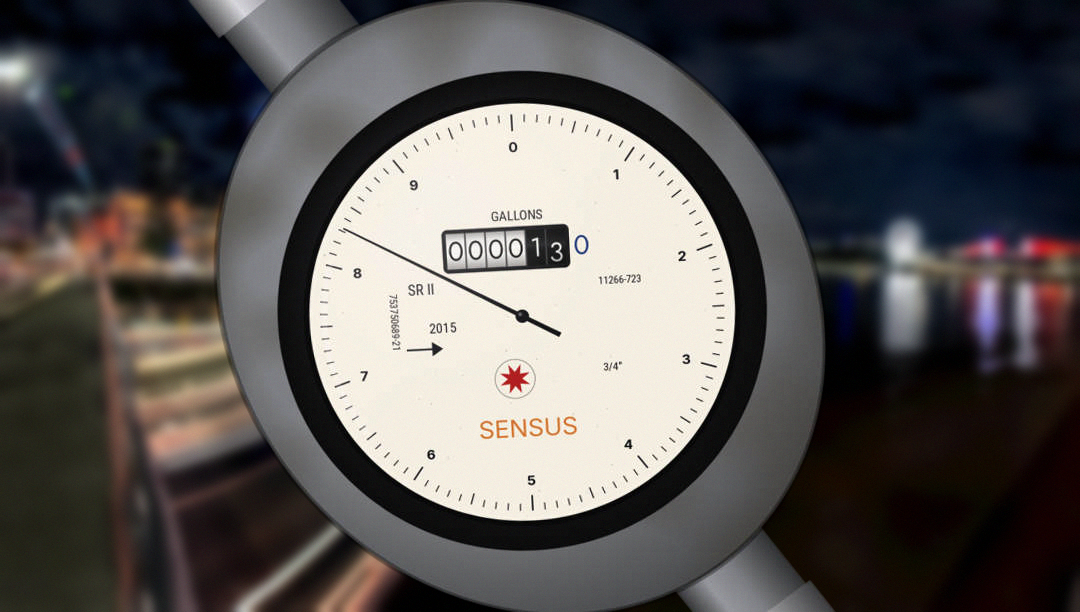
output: **128.3** gal
